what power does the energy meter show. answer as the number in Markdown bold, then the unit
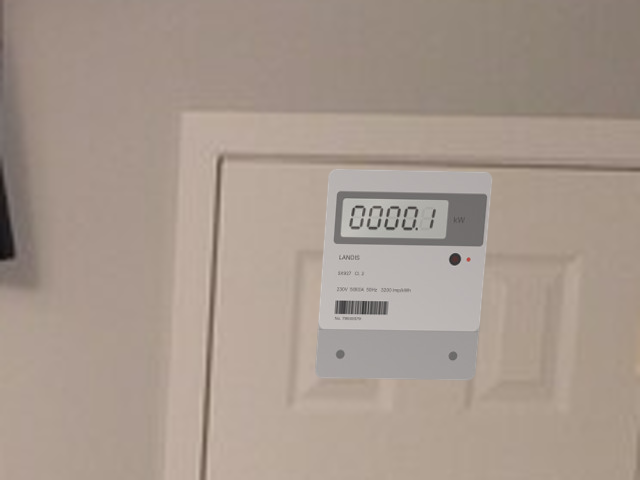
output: **0.1** kW
